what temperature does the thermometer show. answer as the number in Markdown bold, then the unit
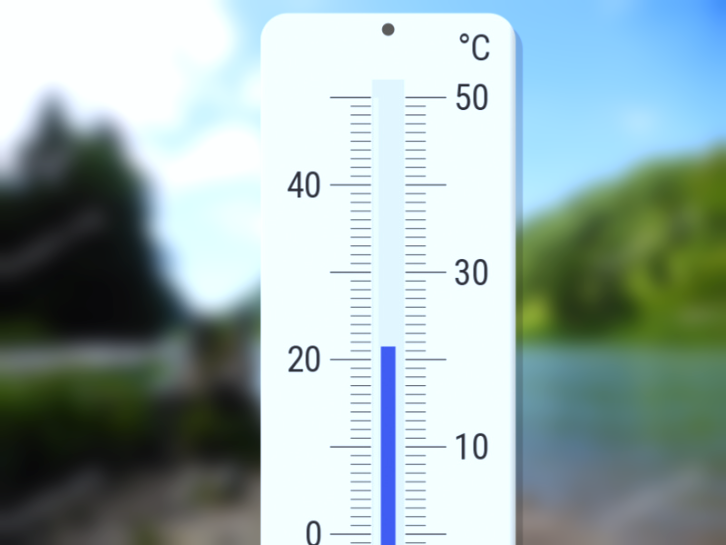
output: **21.5** °C
